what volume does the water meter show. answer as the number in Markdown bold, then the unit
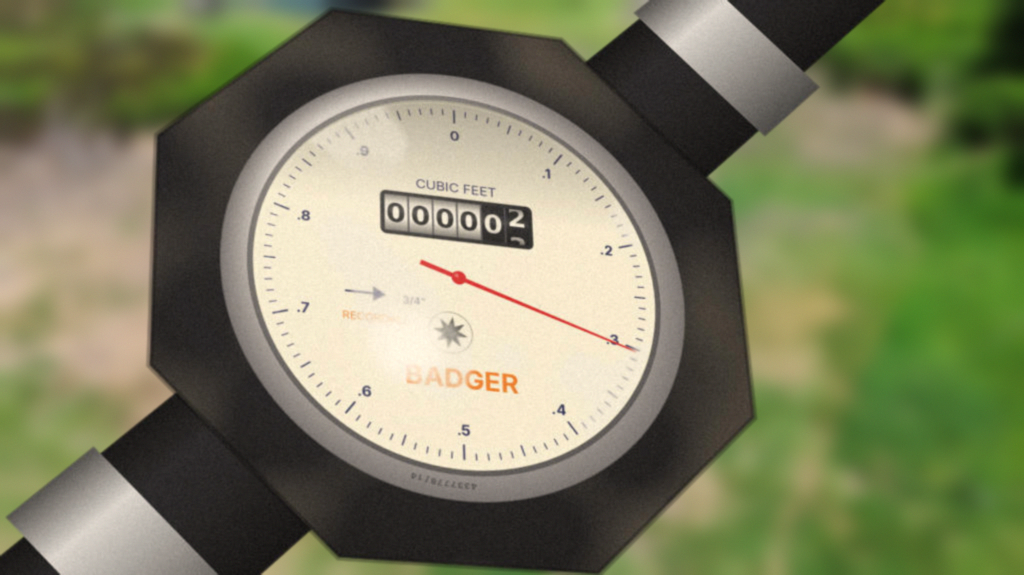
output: **2.30** ft³
